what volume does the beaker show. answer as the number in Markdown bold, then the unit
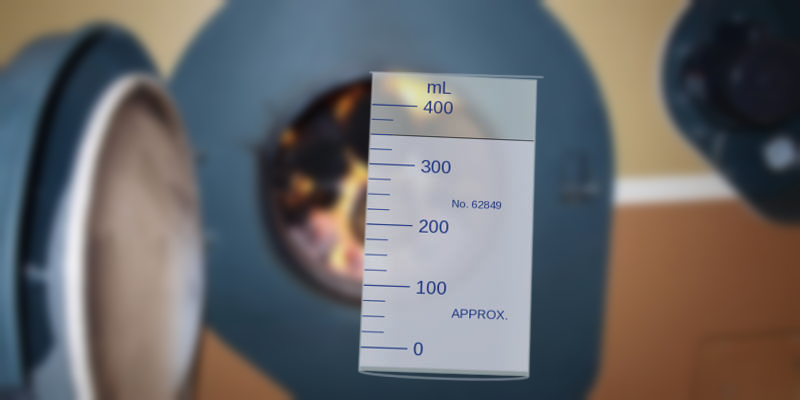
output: **350** mL
